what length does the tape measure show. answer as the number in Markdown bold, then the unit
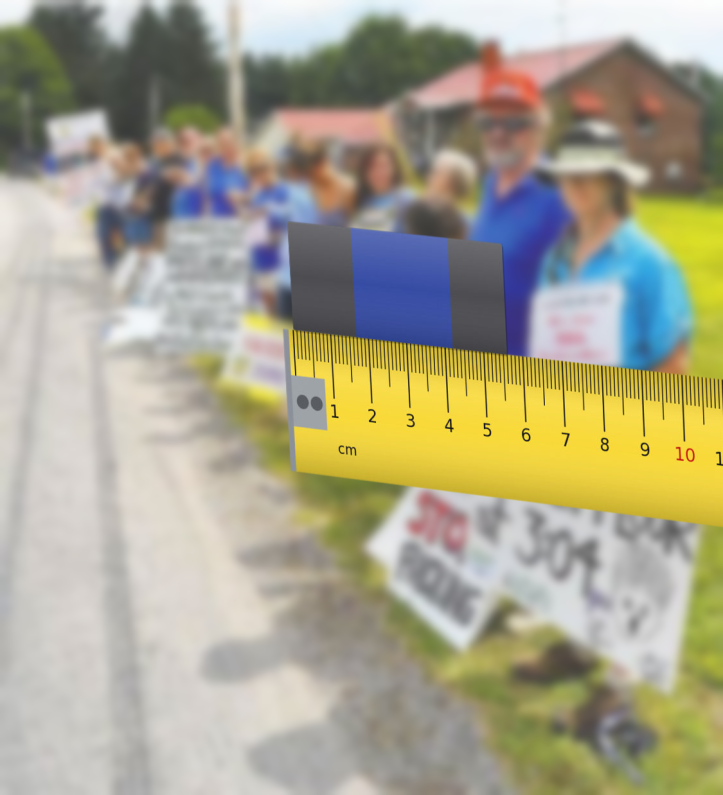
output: **5.6** cm
